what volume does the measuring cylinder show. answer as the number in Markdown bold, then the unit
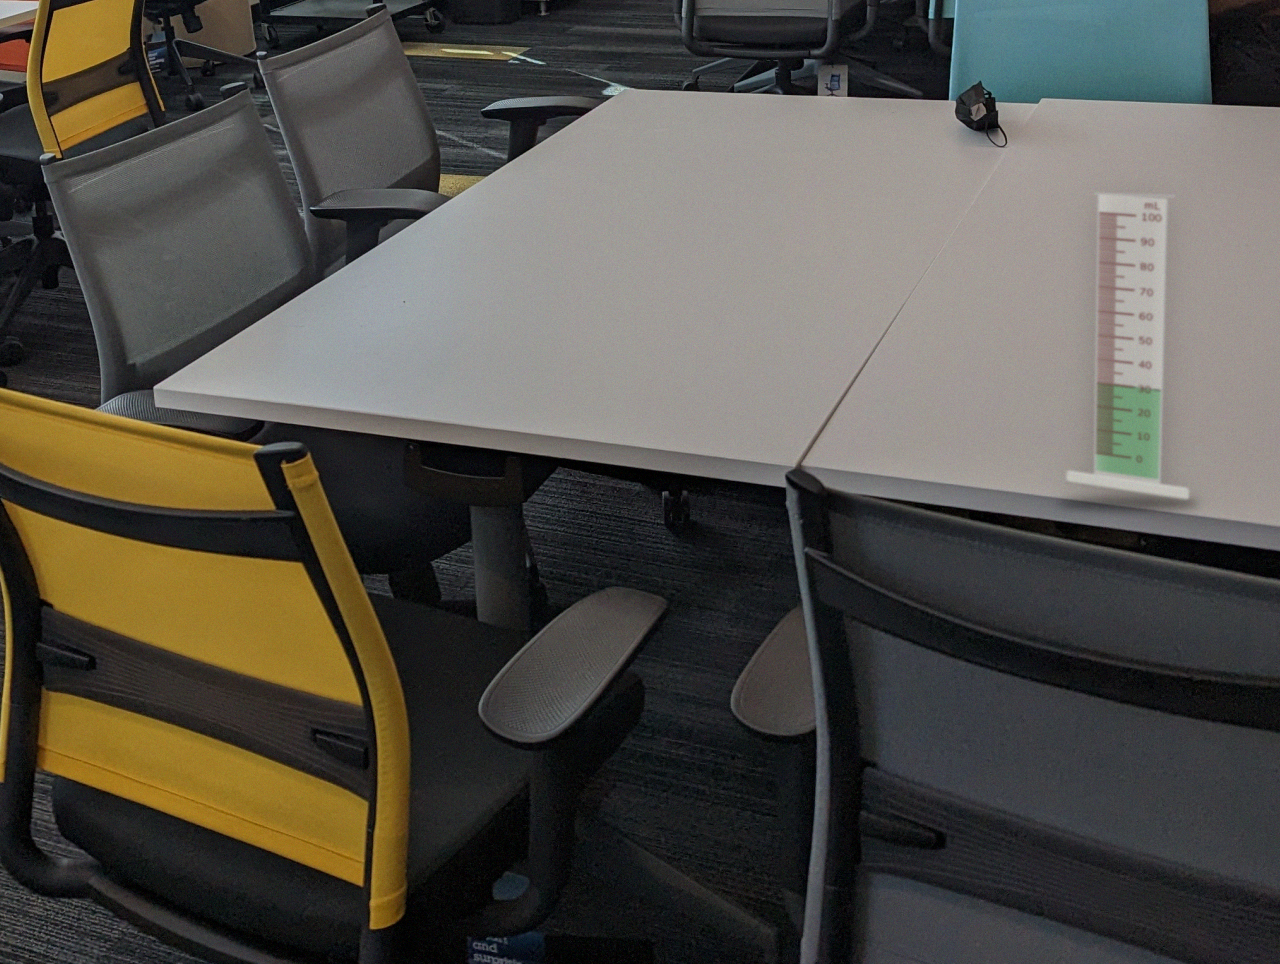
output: **30** mL
